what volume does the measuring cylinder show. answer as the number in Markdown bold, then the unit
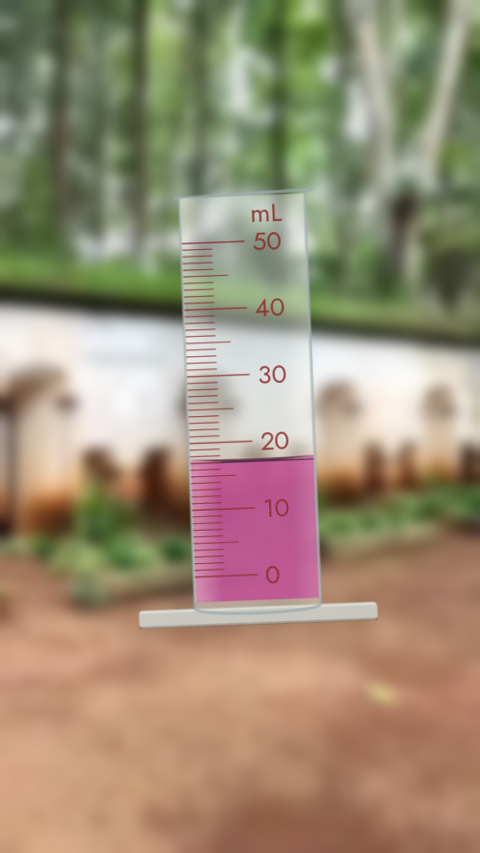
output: **17** mL
